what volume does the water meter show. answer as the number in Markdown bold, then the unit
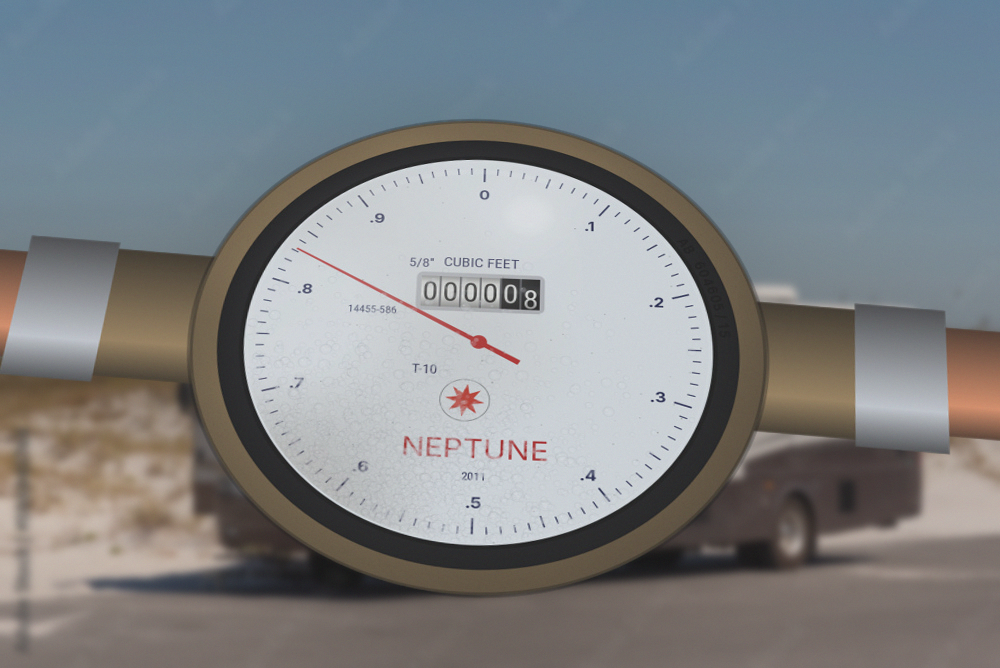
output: **7.83** ft³
